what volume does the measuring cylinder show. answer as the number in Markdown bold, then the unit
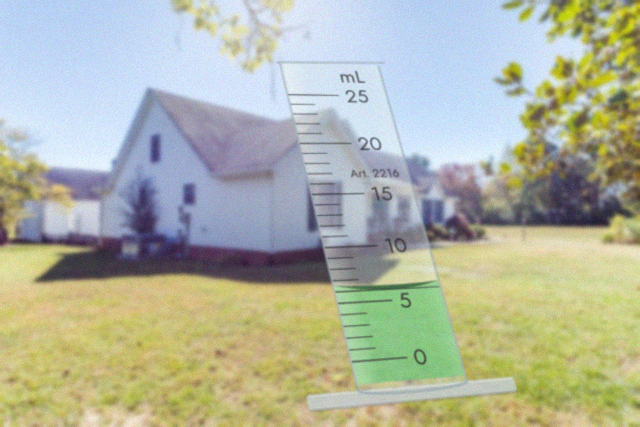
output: **6** mL
